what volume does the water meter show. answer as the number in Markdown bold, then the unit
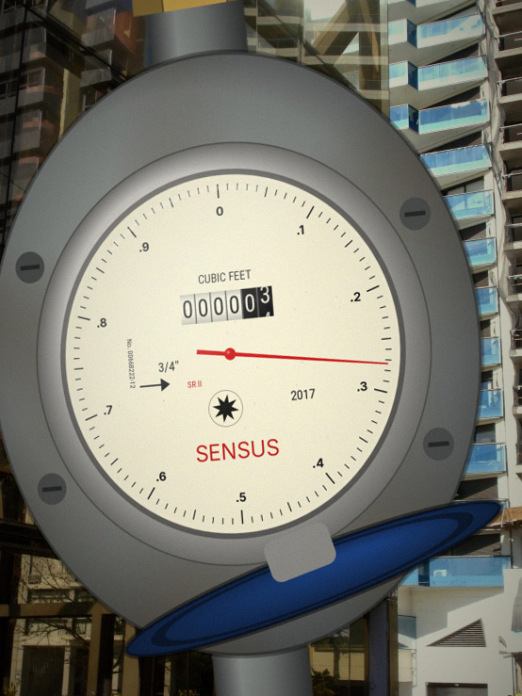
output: **3.27** ft³
